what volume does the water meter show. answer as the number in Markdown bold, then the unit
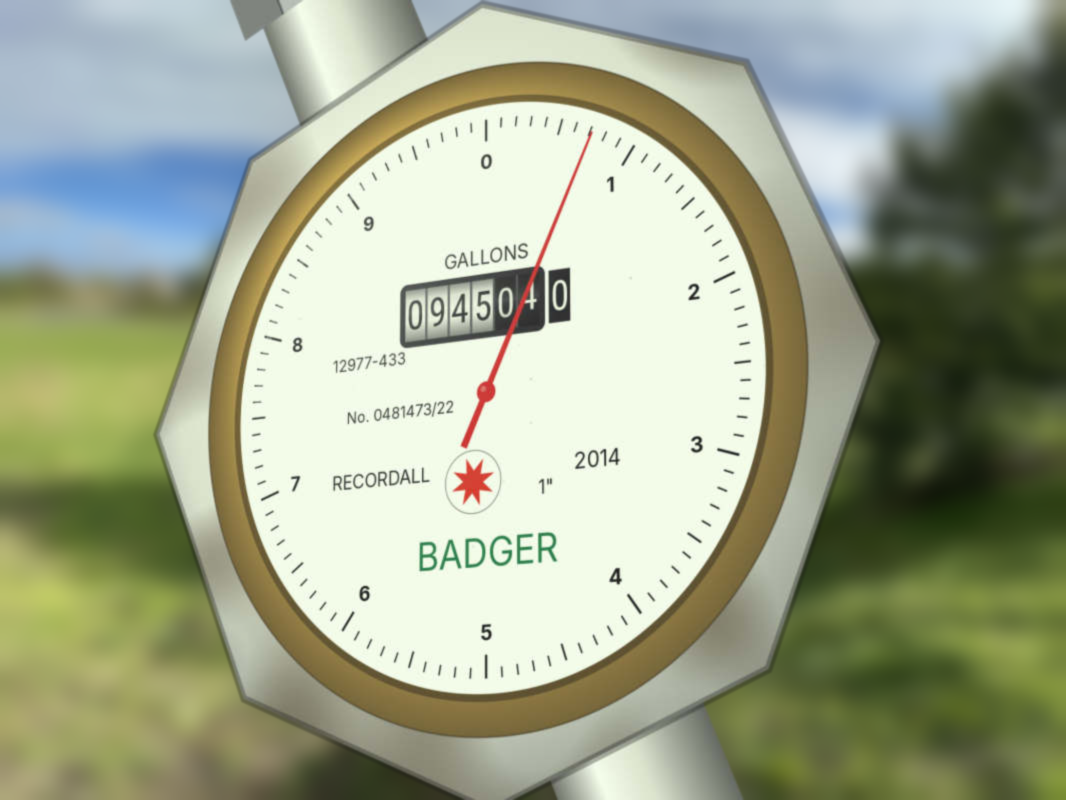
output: **945040.7** gal
